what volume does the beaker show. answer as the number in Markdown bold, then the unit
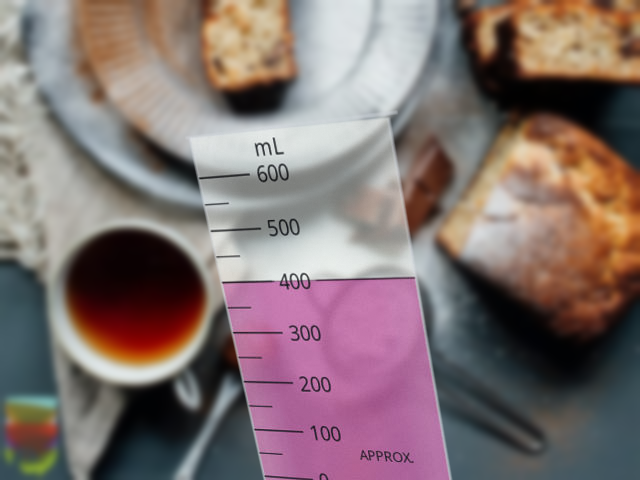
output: **400** mL
